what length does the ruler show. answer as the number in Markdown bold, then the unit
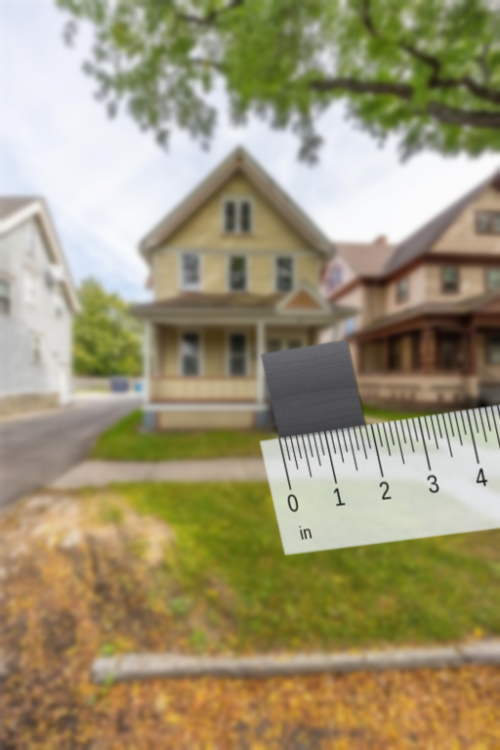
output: **1.875** in
